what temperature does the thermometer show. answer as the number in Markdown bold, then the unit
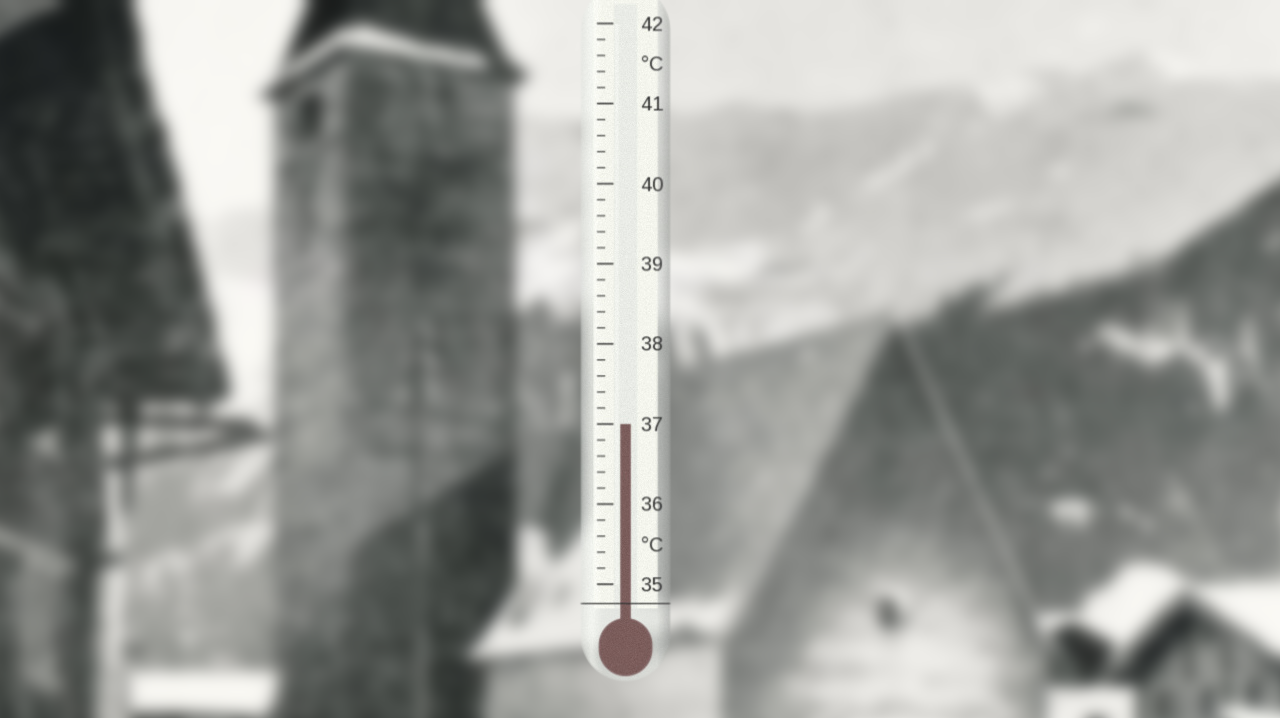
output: **37** °C
